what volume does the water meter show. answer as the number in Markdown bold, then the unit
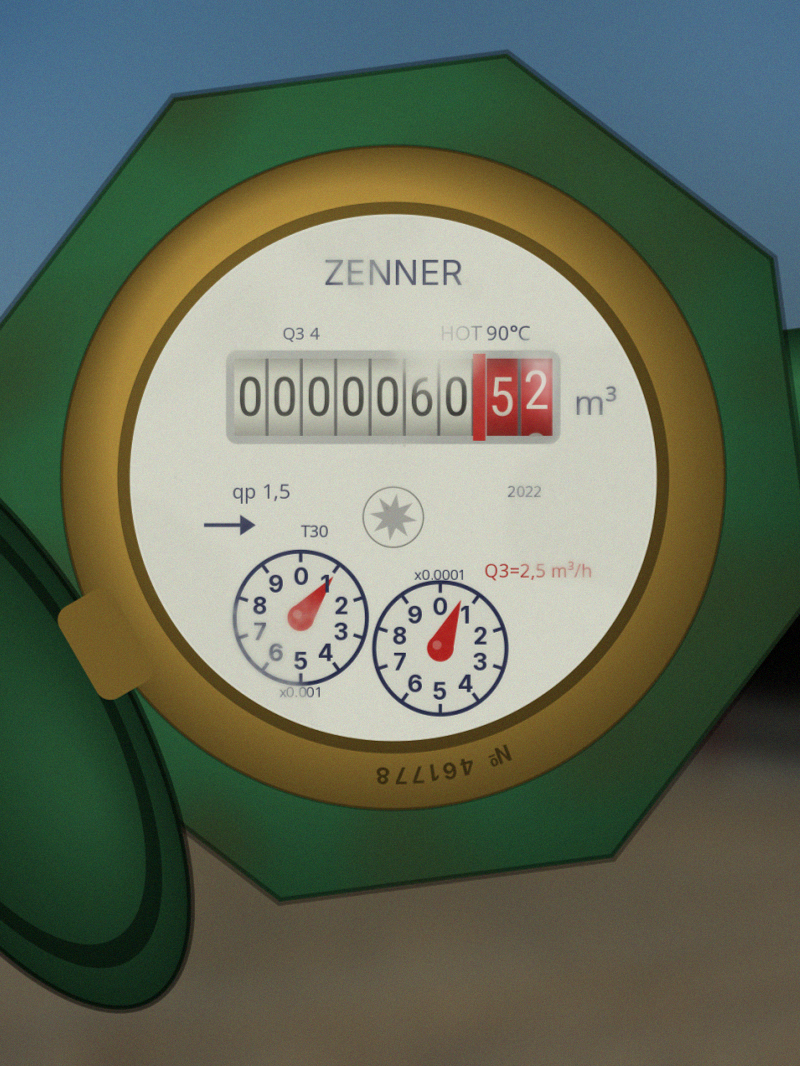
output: **60.5210** m³
